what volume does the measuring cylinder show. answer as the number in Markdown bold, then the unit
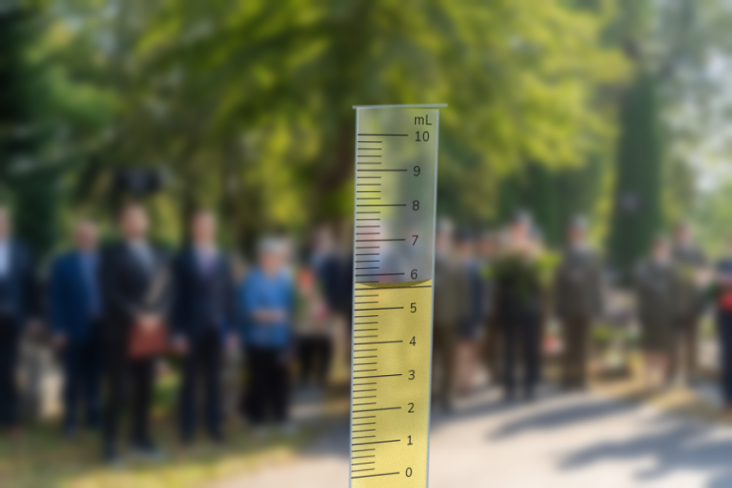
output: **5.6** mL
